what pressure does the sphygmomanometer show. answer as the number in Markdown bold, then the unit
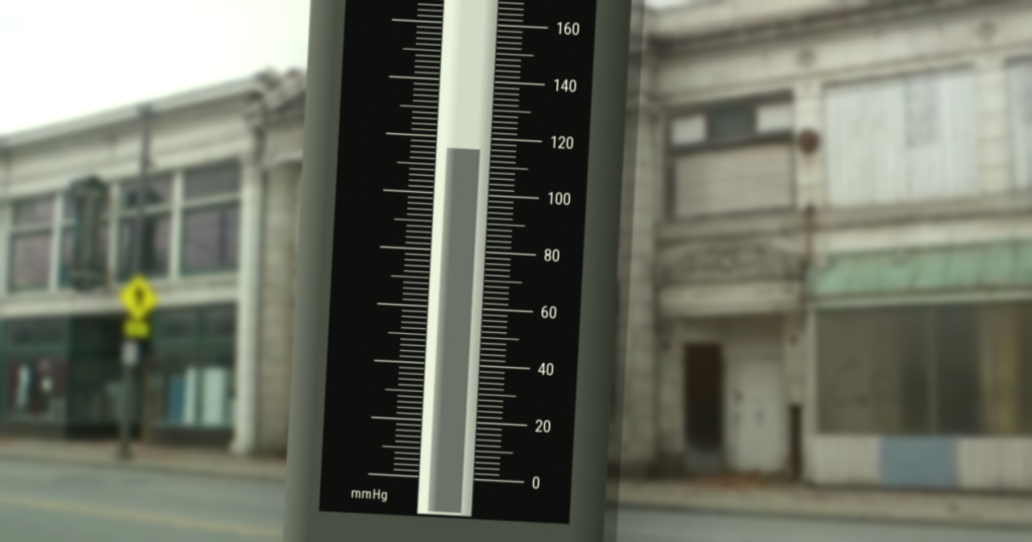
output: **116** mmHg
